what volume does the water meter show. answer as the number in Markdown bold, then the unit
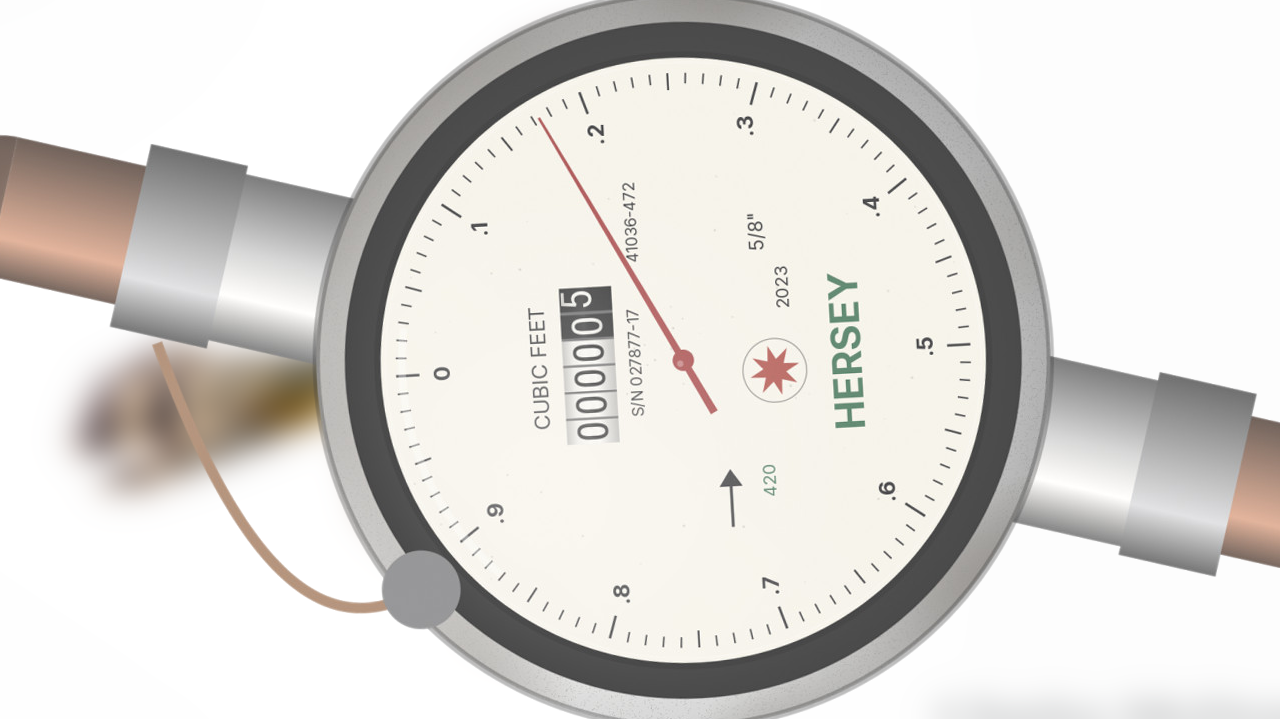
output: **5.17** ft³
